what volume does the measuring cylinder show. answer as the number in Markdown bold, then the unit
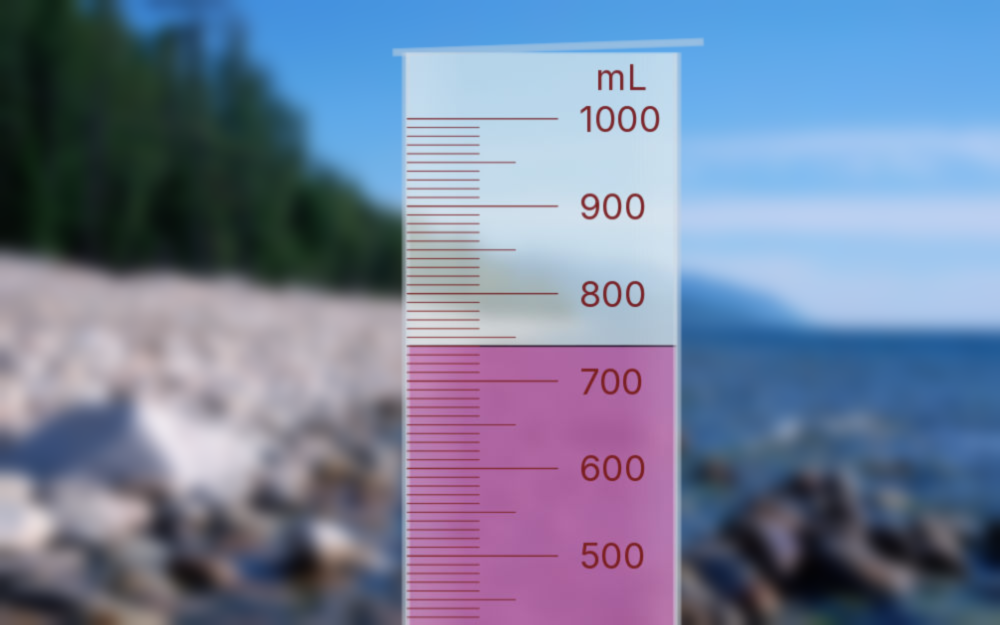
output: **740** mL
